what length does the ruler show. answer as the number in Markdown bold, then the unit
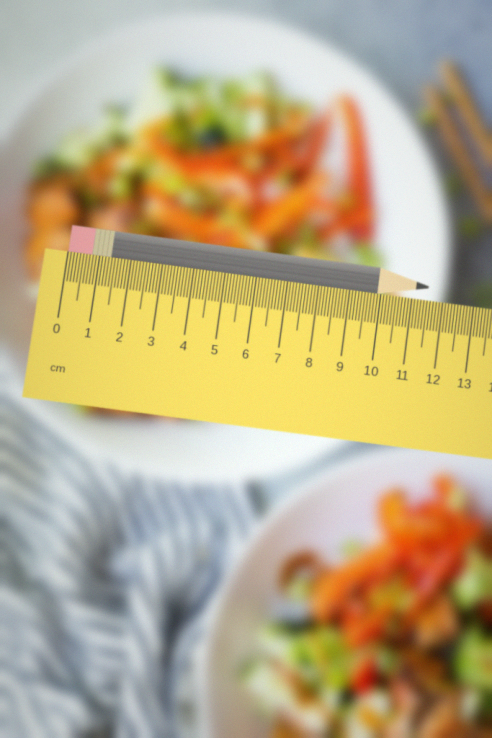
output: **11.5** cm
